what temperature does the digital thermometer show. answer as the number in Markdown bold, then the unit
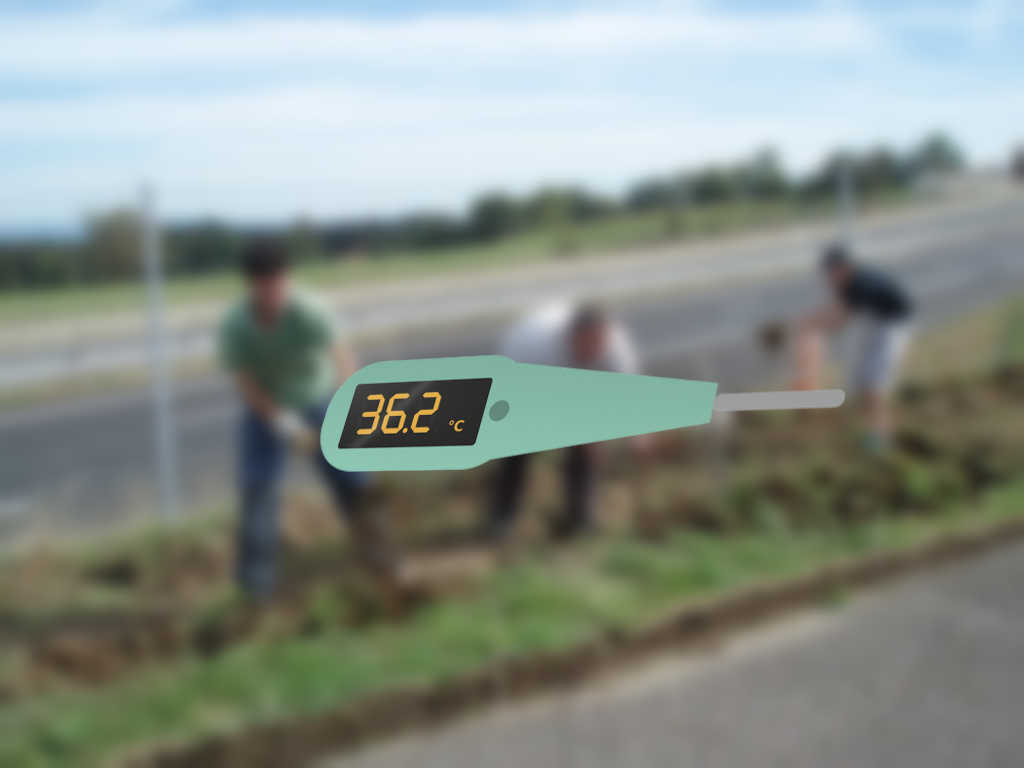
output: **36.2** °C
